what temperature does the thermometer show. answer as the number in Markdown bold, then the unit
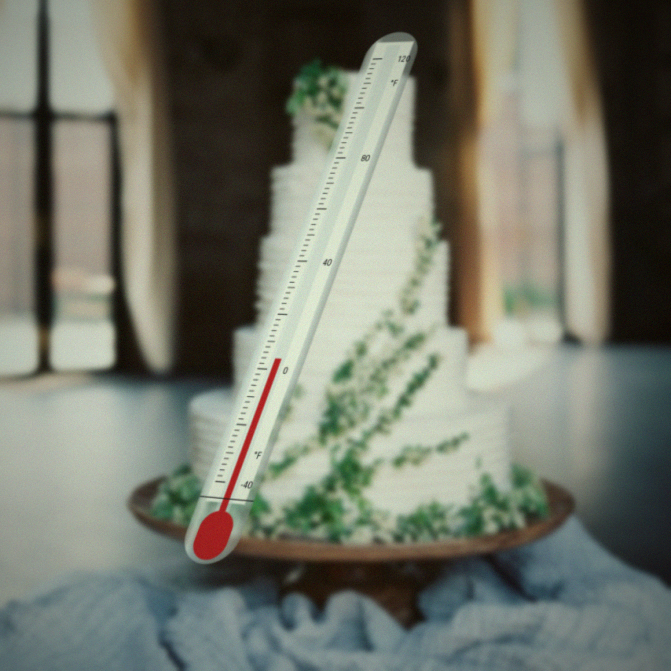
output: **4** °F
